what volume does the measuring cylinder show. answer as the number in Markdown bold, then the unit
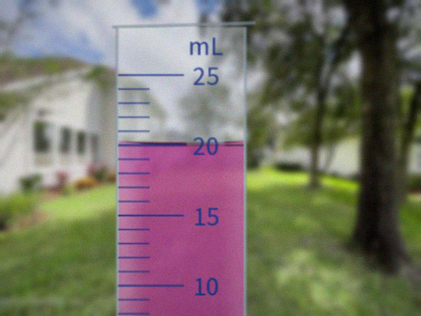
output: **20** mL
